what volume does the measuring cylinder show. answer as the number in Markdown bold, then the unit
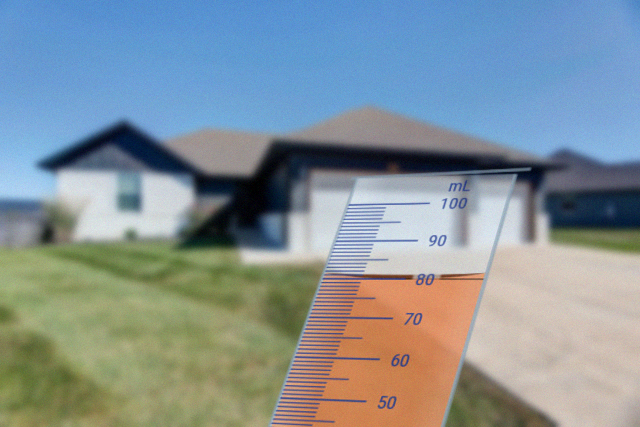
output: **80** mL
